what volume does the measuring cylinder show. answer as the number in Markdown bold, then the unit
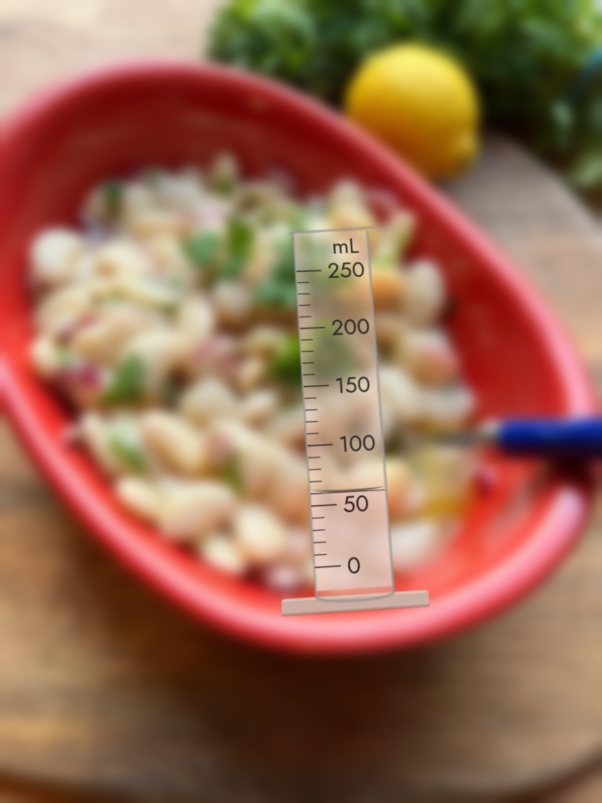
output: **60** mL
